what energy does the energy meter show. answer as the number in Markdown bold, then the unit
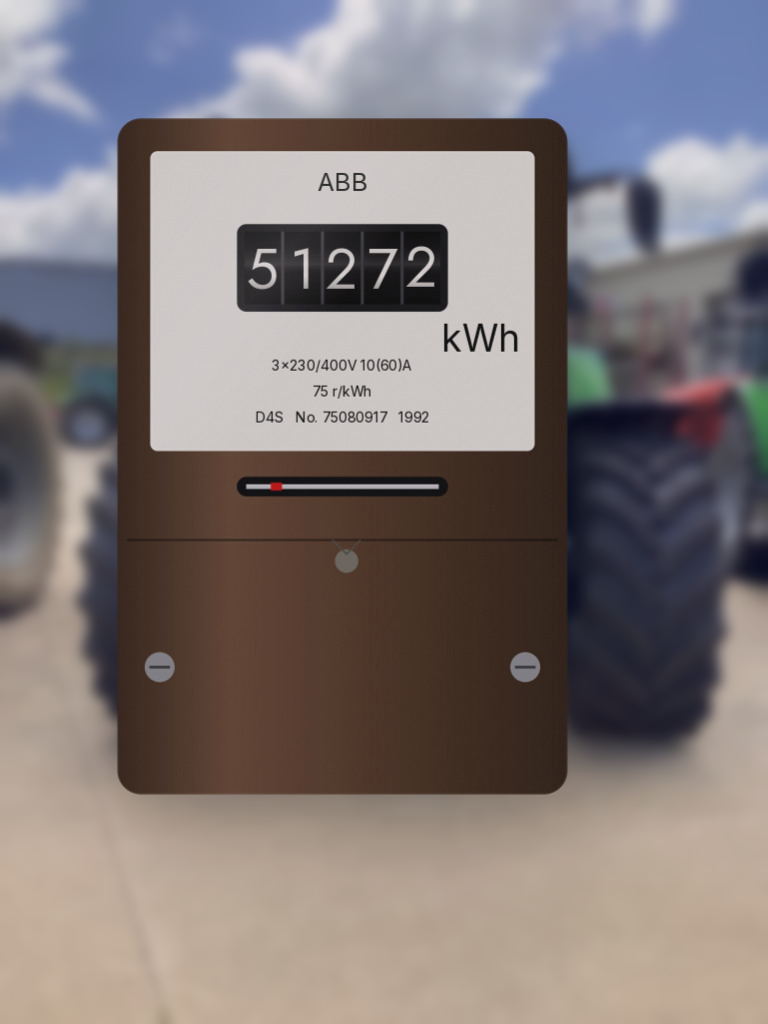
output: **51272** kWh
